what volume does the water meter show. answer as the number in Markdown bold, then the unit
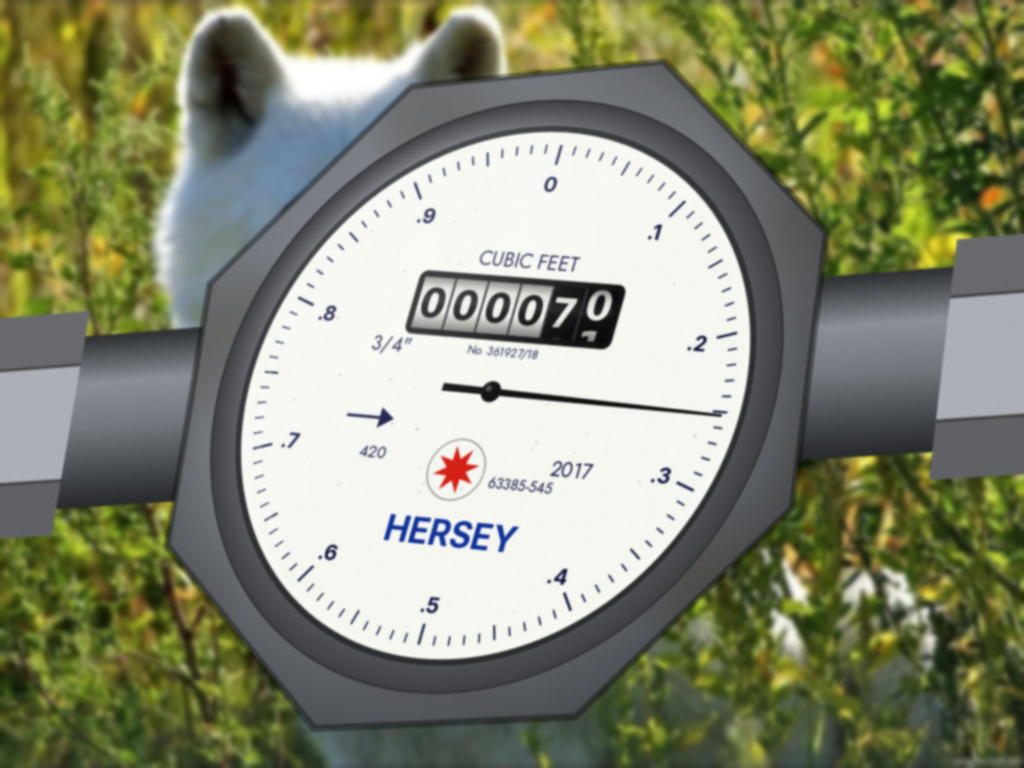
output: **70.25** ft³
